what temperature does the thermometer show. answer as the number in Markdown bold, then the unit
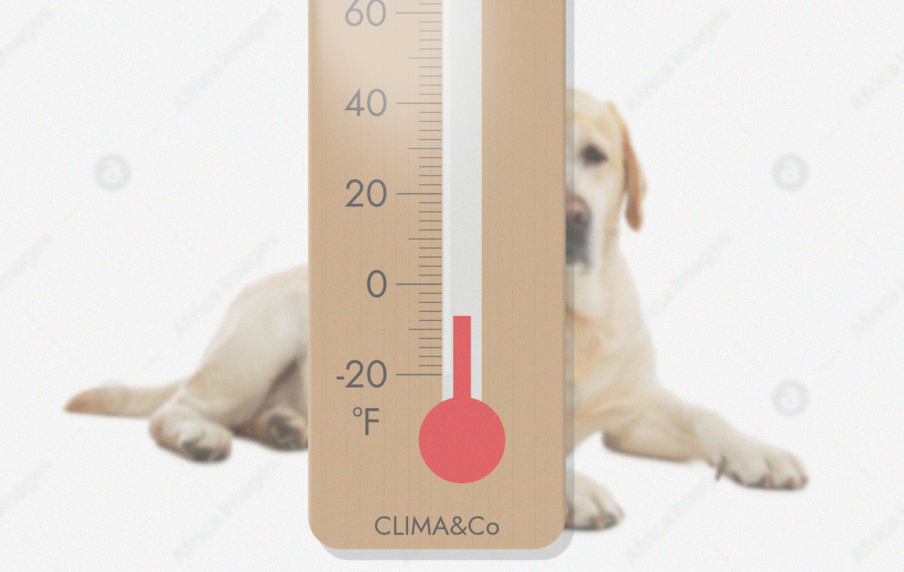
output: **-7** °F
